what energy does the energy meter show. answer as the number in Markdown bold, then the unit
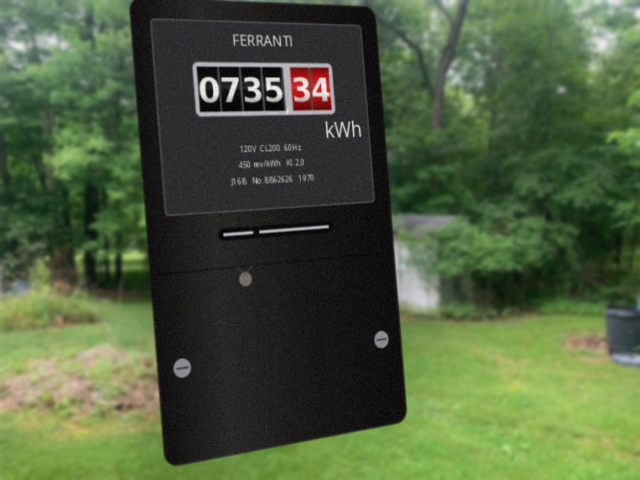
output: **735.34** kWh
